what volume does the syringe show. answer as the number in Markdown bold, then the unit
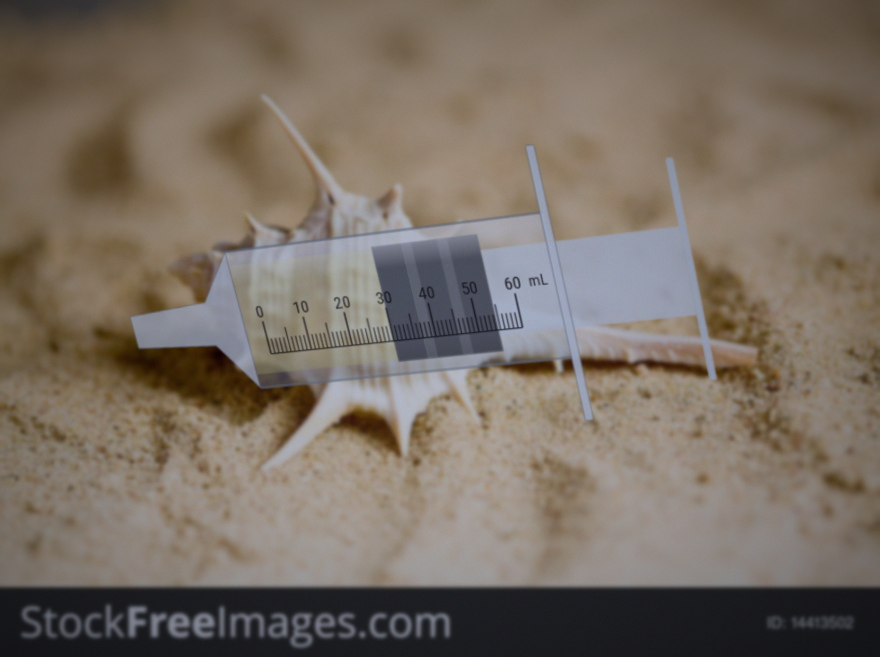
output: **30** mL
